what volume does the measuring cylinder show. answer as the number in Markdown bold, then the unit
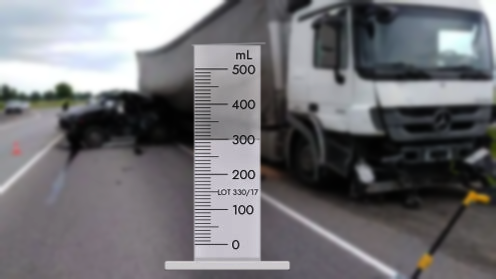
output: **300** mL
